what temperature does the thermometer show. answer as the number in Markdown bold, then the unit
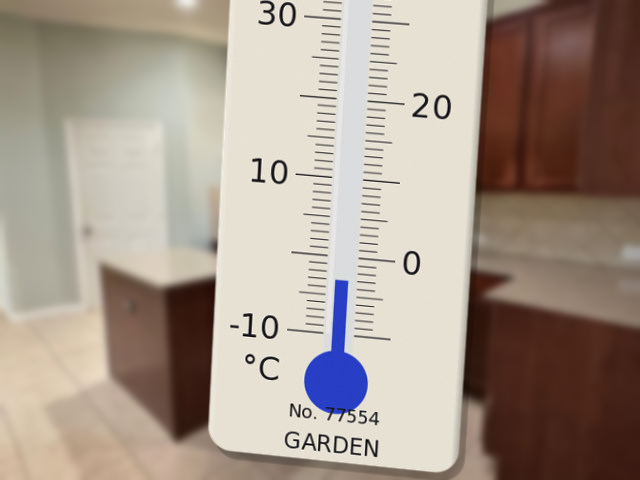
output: **-3** °C
